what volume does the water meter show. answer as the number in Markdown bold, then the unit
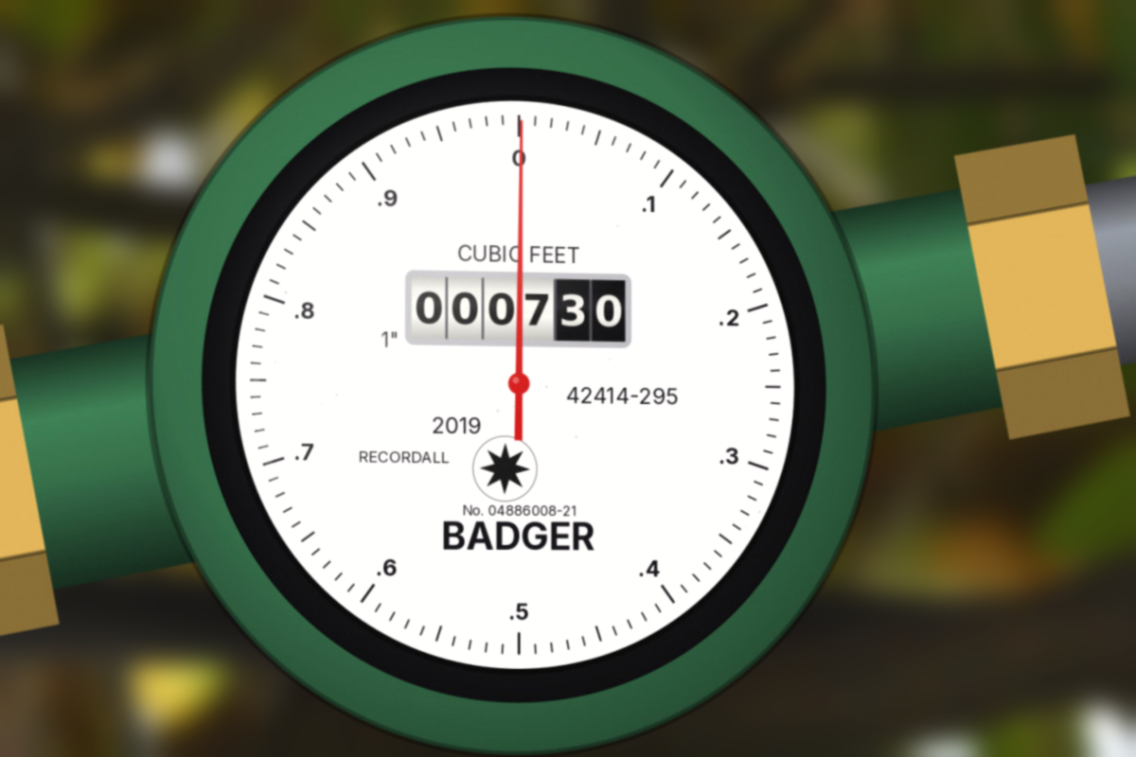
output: **730.00** ft³
